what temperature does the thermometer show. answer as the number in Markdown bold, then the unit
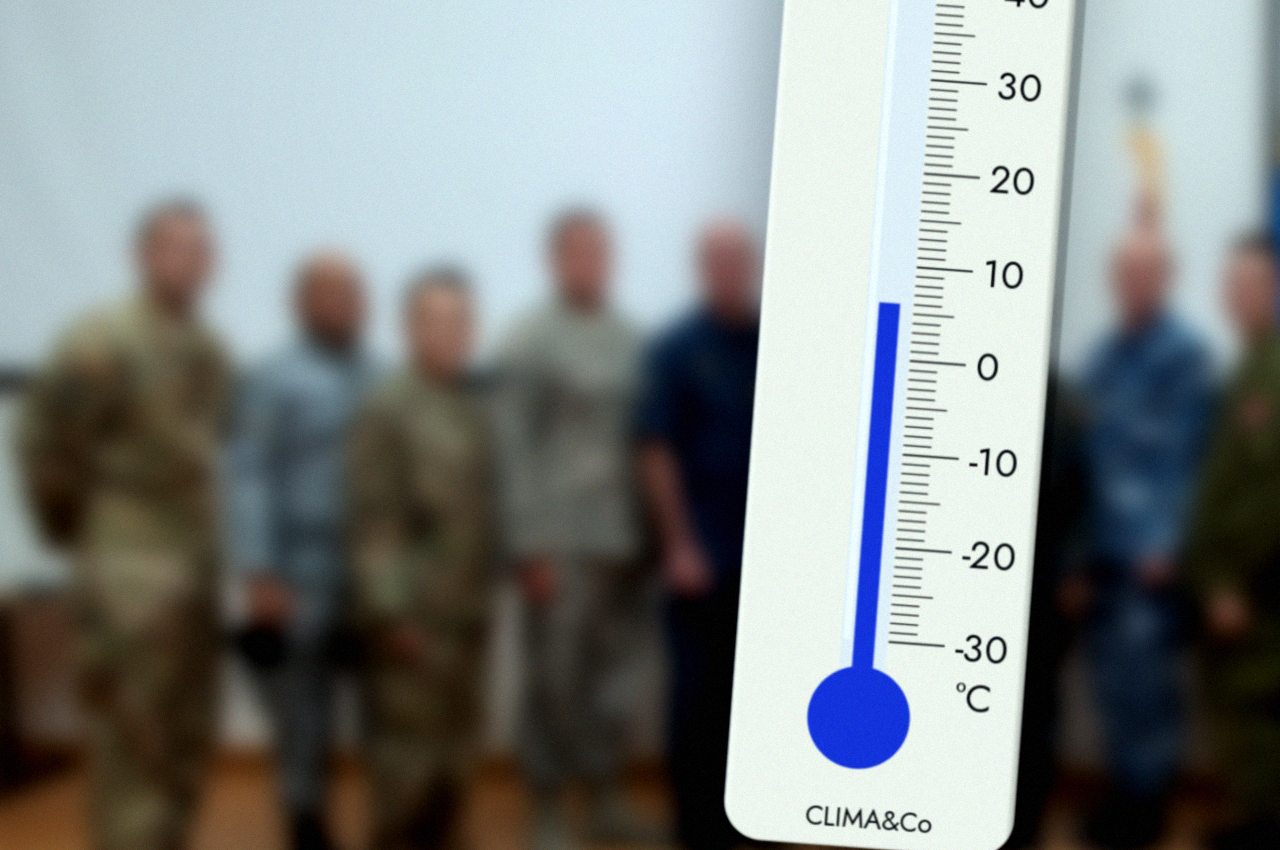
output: **6** °C
